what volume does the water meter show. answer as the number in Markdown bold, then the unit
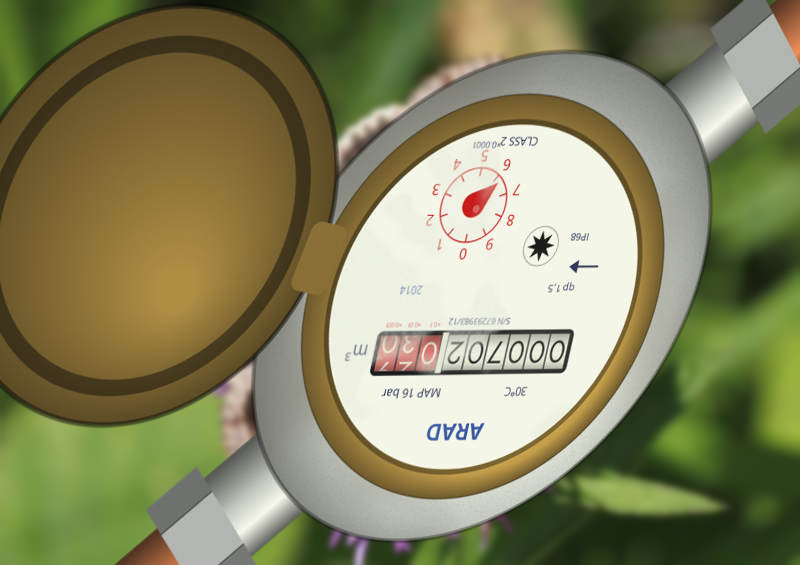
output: **702.0296** m³
